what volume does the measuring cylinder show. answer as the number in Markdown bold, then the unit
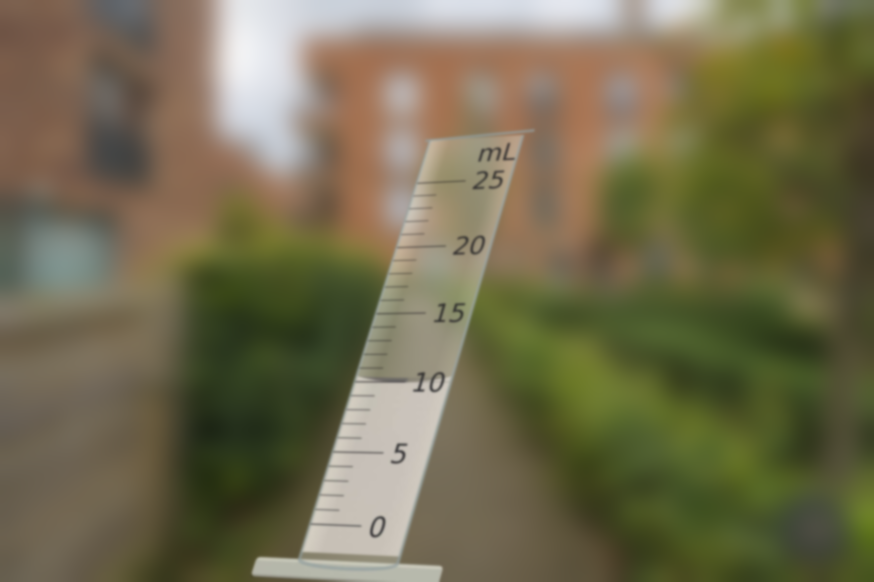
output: **10** mL
